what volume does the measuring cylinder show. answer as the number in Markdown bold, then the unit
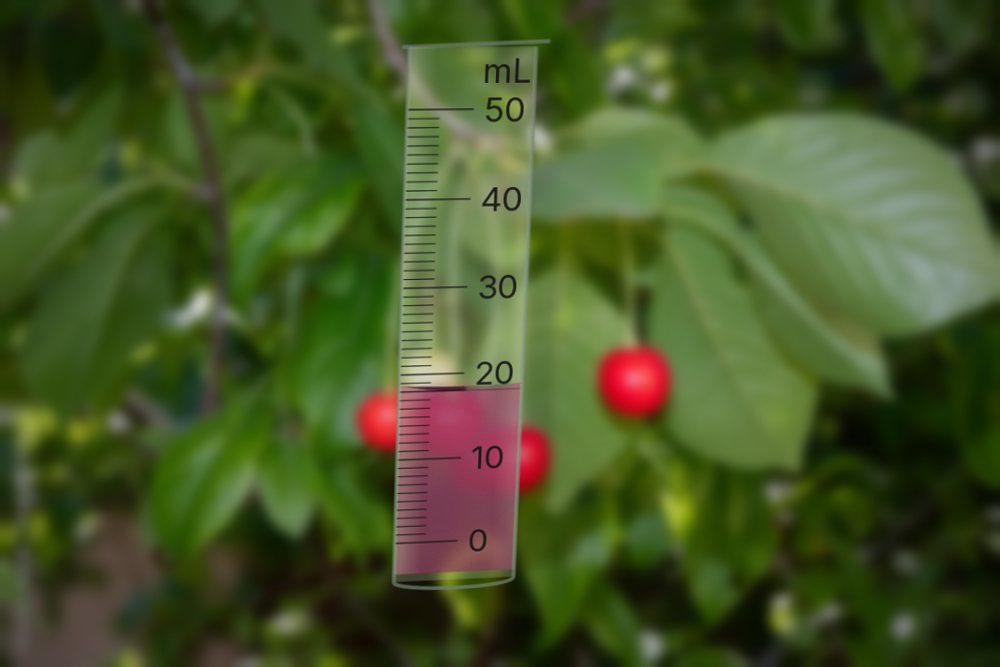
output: **18** mL
